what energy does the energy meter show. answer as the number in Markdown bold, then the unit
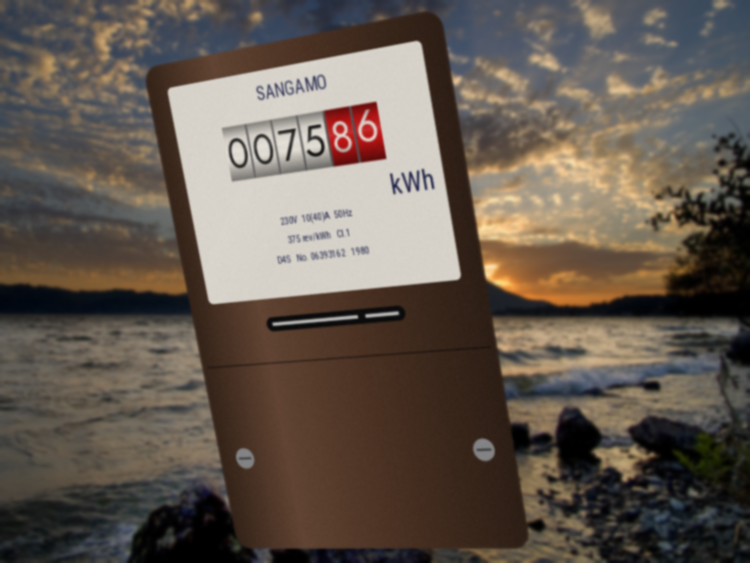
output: **75.86** kWh
